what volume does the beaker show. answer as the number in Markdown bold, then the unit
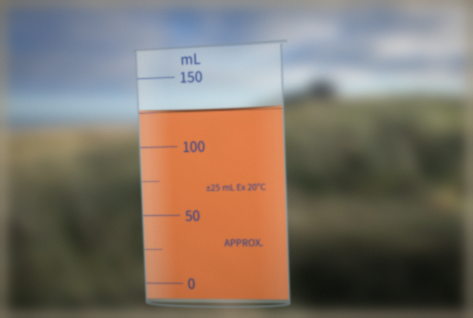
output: **125** mL
